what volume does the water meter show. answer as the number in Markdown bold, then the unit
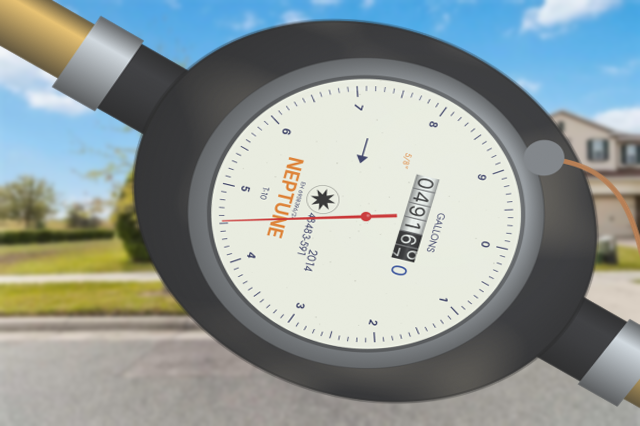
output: **491664.5** gal
